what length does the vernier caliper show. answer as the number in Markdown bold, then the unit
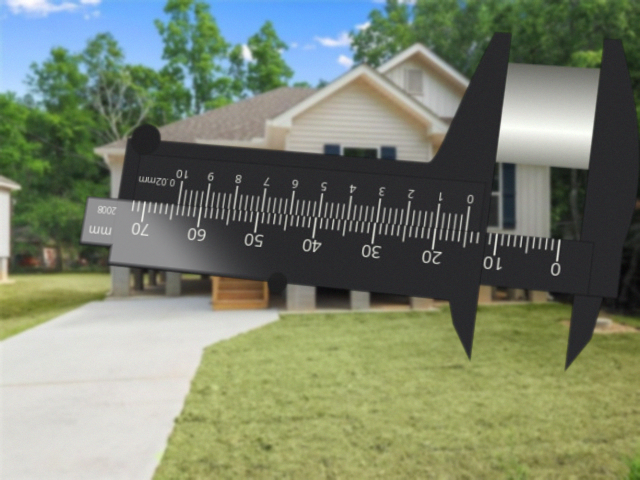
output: **15.0** mm
